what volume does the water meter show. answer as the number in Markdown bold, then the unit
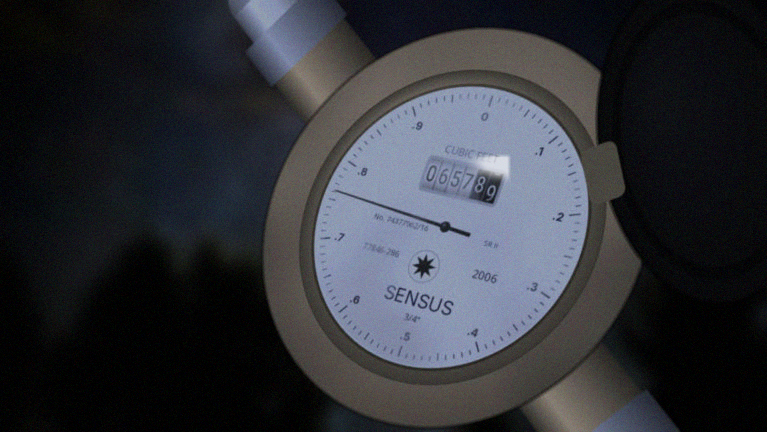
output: **65788.76** ft³
